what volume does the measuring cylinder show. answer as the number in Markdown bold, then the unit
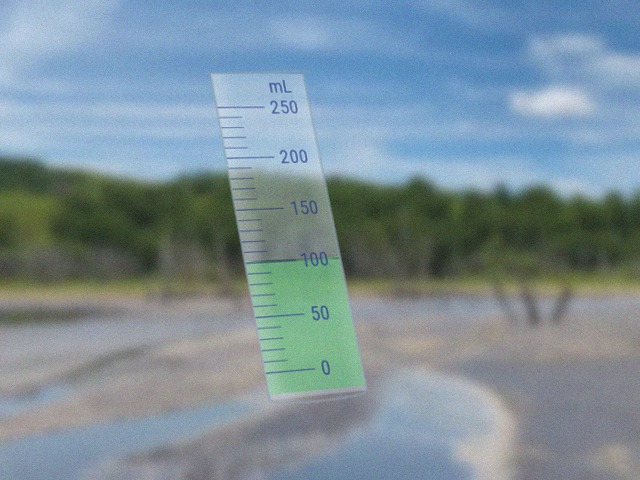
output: **100** mL
